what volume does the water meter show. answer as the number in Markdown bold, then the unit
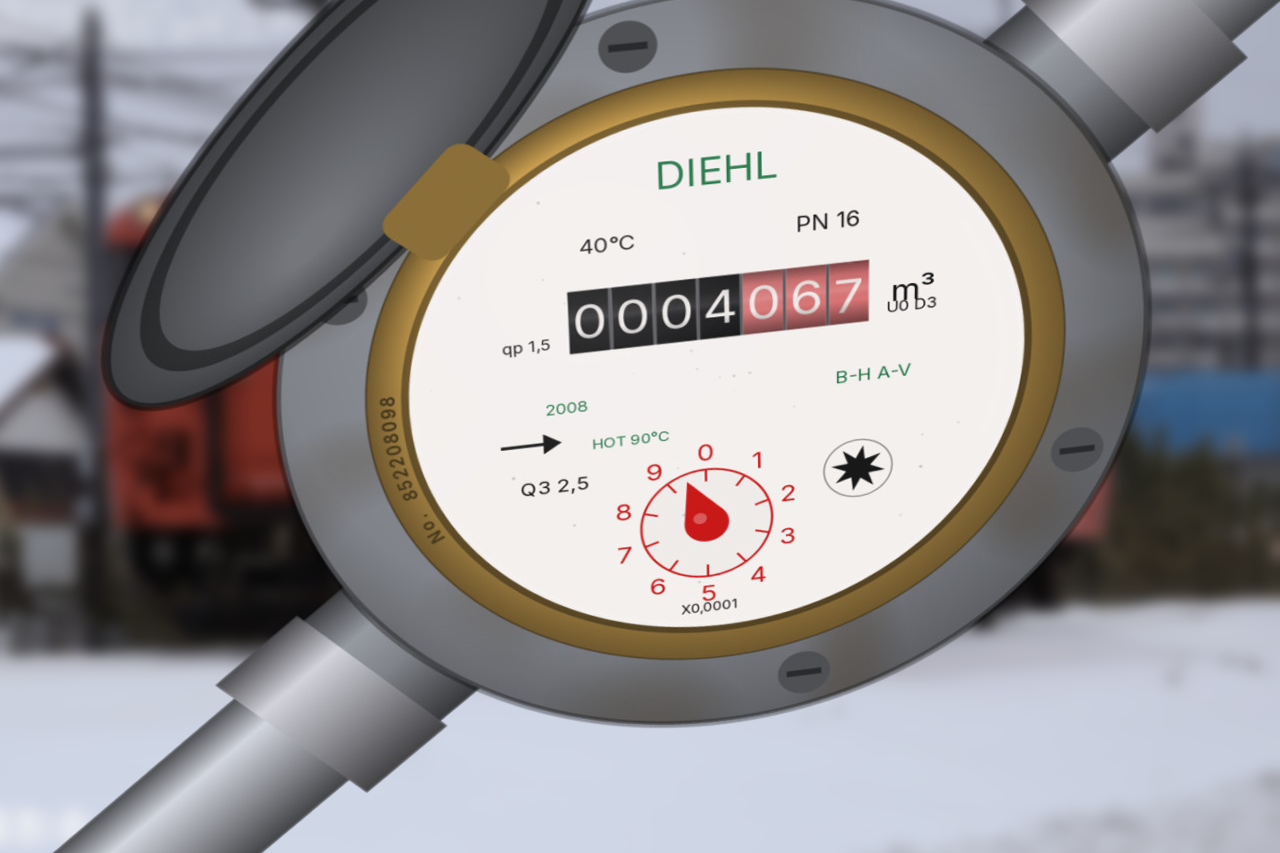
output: **4.0669** m³
